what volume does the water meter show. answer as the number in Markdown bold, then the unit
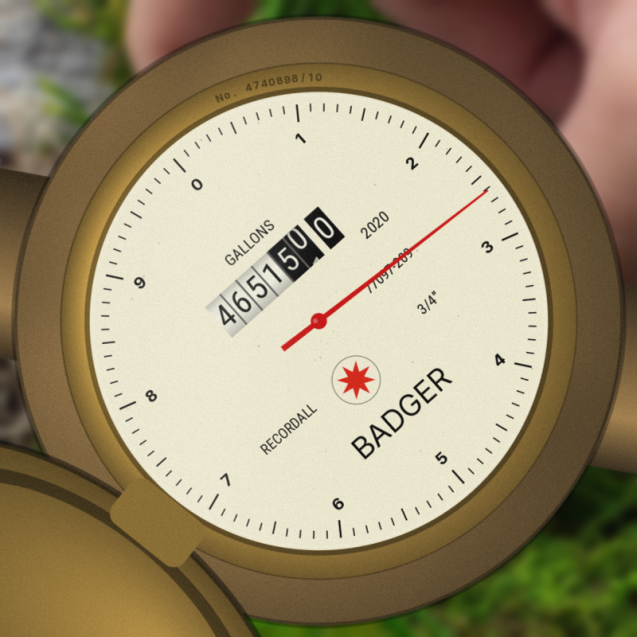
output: **4651502.6** gal
